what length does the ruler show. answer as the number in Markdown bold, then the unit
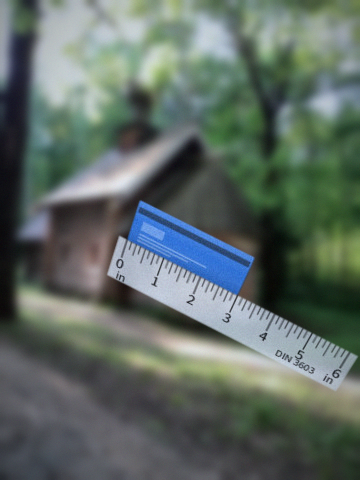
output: **3** in
